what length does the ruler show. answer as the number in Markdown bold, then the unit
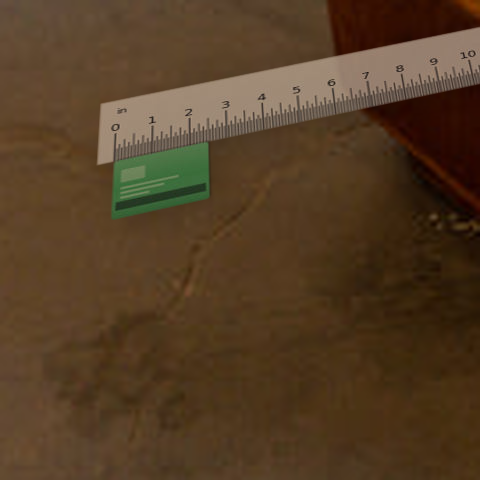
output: **2.5** in
